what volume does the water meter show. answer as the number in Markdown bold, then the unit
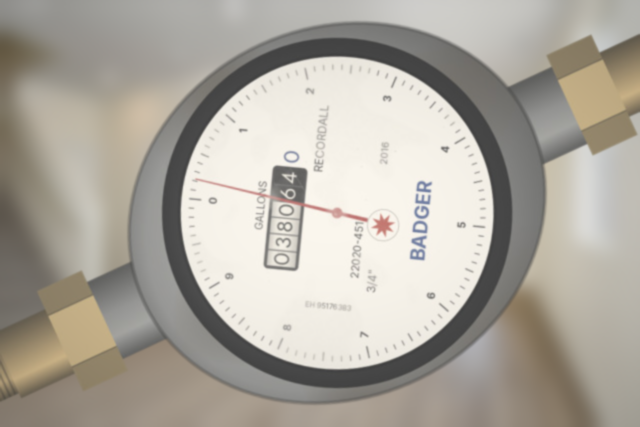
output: **380640.2** gal
